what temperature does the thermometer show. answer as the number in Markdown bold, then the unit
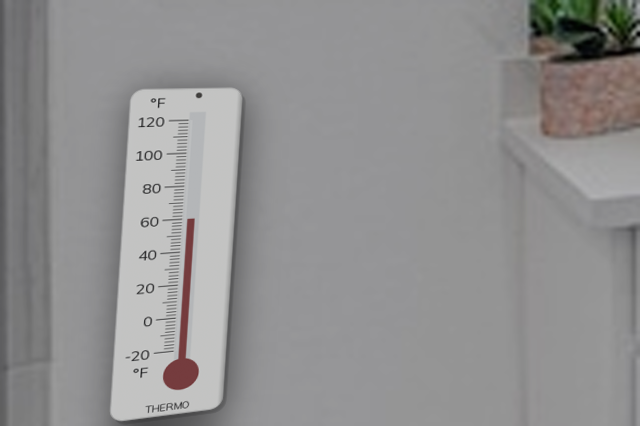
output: **60** °F
